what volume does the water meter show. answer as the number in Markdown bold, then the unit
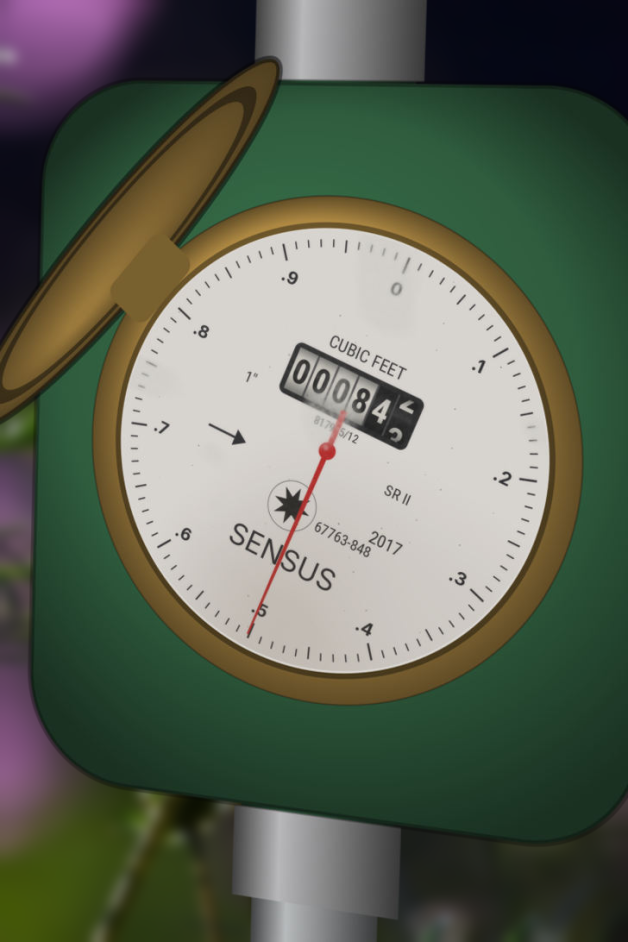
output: **842.50** ft³
